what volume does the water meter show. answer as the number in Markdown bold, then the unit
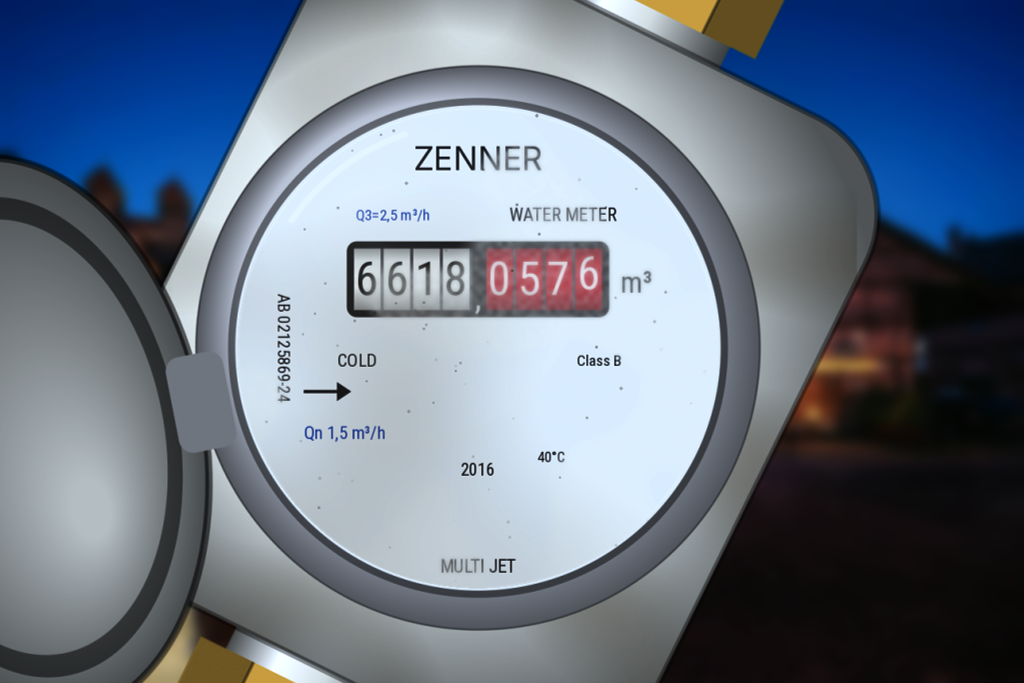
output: **6618.0576** m³
